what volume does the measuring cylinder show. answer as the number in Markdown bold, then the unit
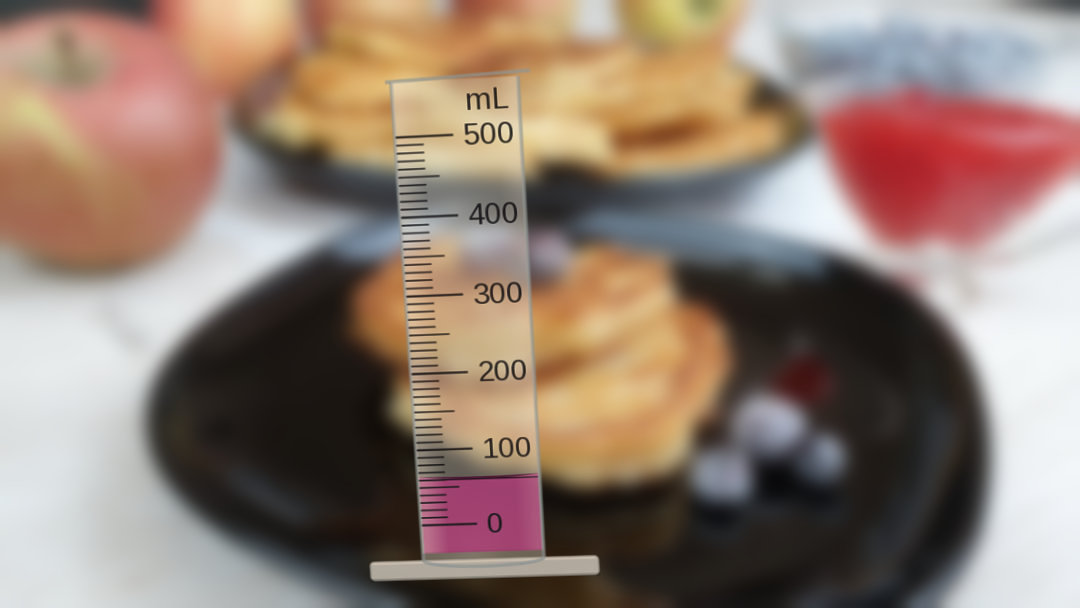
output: **60** mL
